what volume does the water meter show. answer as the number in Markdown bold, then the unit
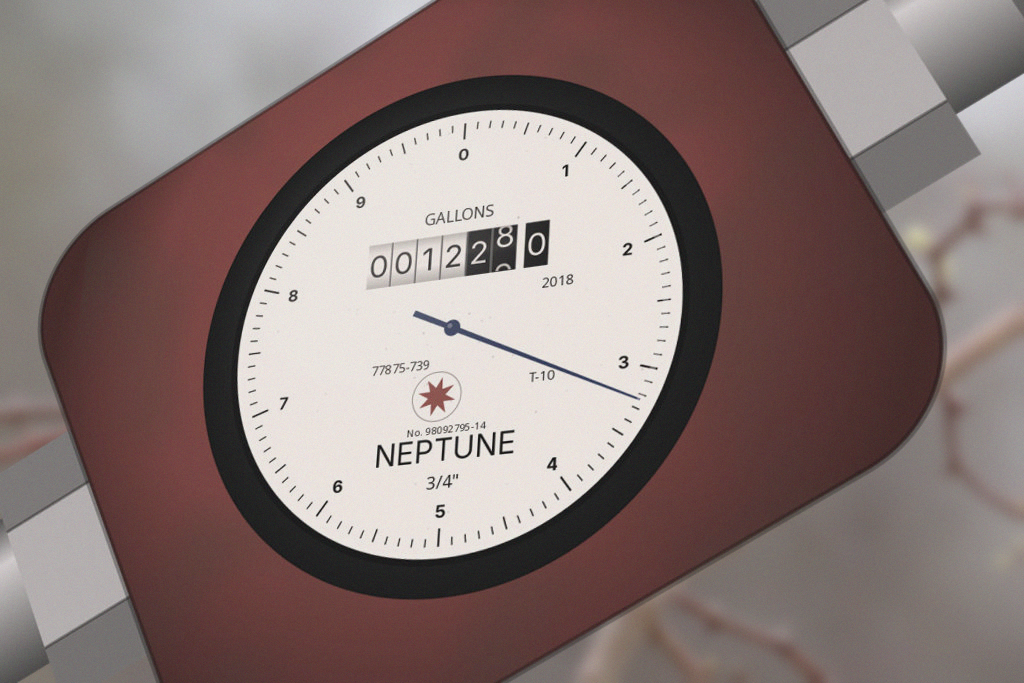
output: **12283.2** gal
